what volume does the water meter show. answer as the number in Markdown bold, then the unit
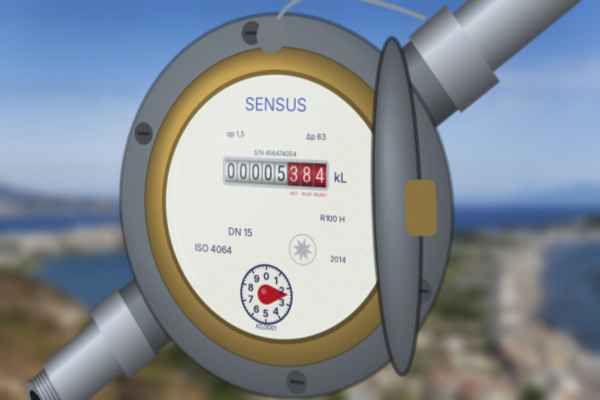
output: **5.3842** kL
